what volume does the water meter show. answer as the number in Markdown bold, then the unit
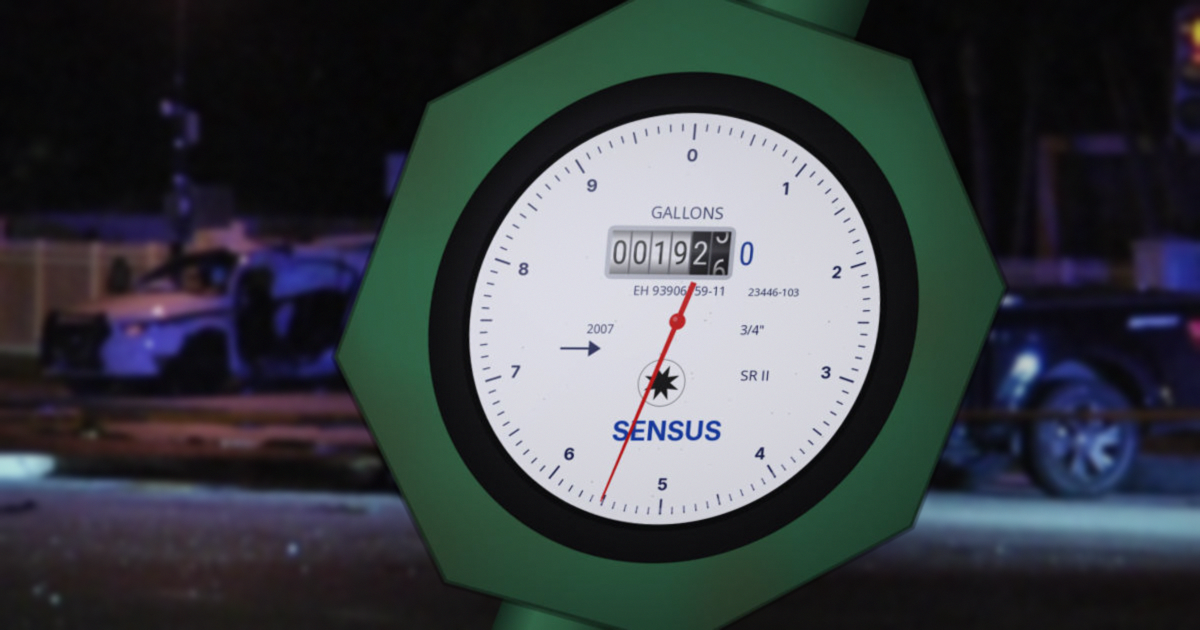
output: **19255.5** gal
